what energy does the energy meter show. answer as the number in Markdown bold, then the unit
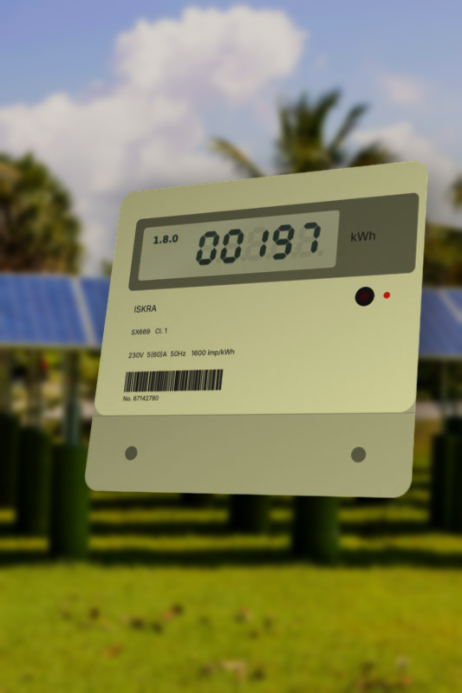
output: **197** kWh
